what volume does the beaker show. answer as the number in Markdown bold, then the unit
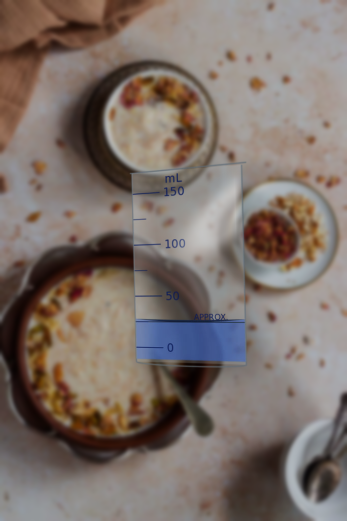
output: **25** mL
